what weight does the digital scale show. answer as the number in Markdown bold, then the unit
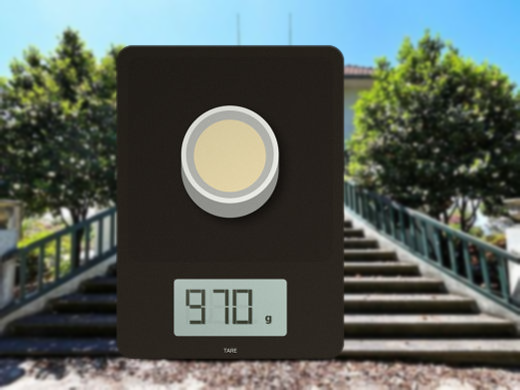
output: **970** g
